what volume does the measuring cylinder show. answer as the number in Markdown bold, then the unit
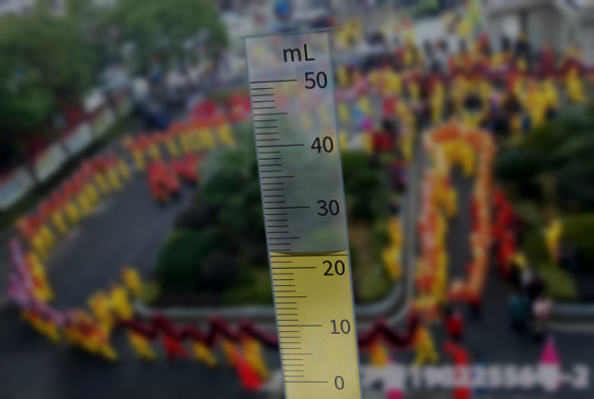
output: **22** mL
